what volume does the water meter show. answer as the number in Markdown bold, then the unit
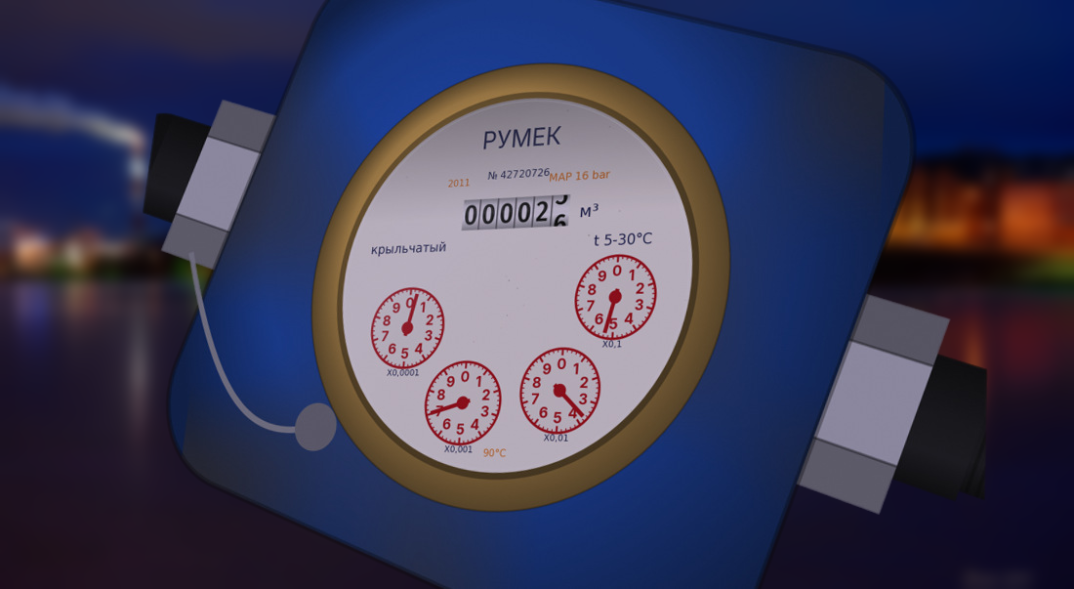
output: **25.5370** m³
